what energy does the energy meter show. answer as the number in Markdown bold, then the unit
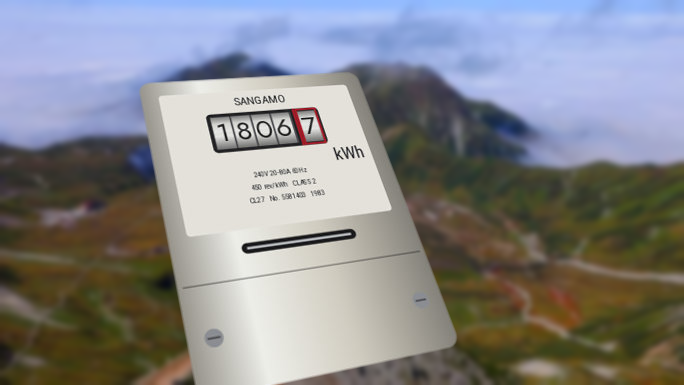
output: **1806.7** kWh
